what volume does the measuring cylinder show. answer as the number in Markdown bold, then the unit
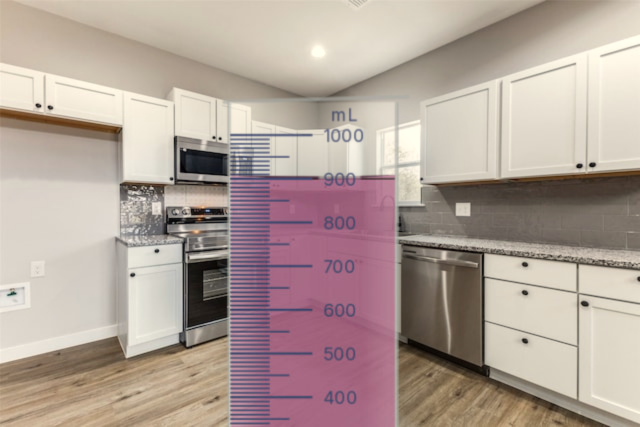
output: **900** mL
